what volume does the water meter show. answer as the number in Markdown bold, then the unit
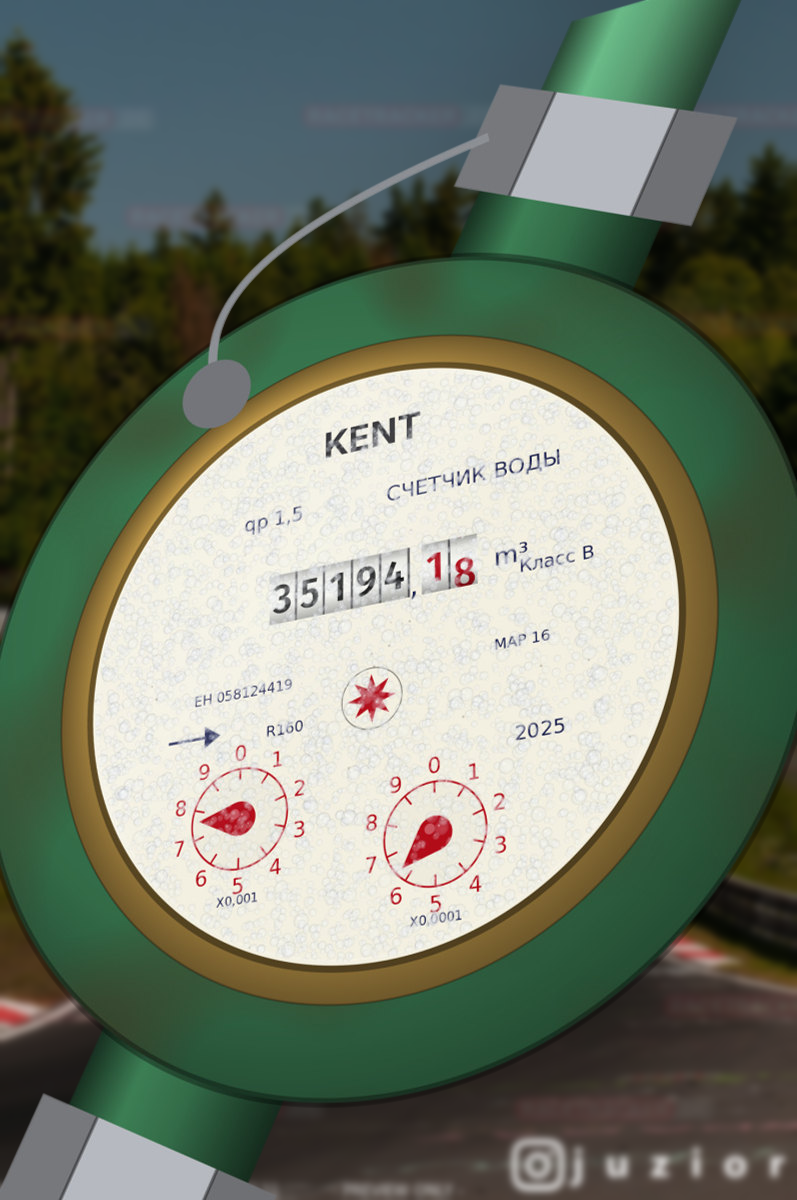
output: **35194.1776** m³
